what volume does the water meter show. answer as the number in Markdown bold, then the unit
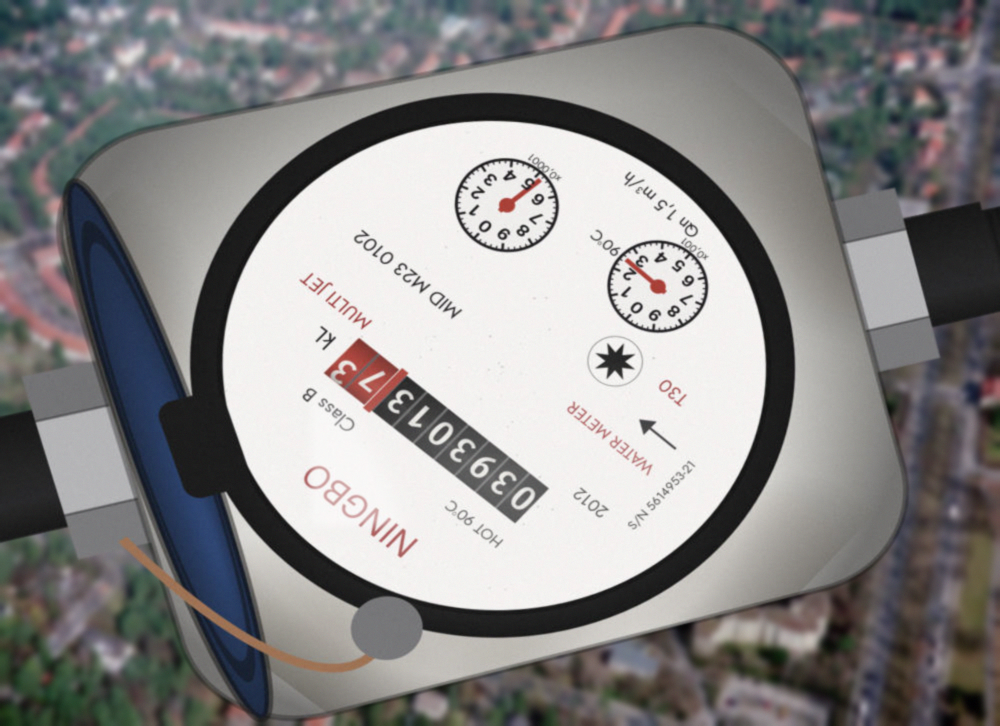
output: **393013.7325** kL
